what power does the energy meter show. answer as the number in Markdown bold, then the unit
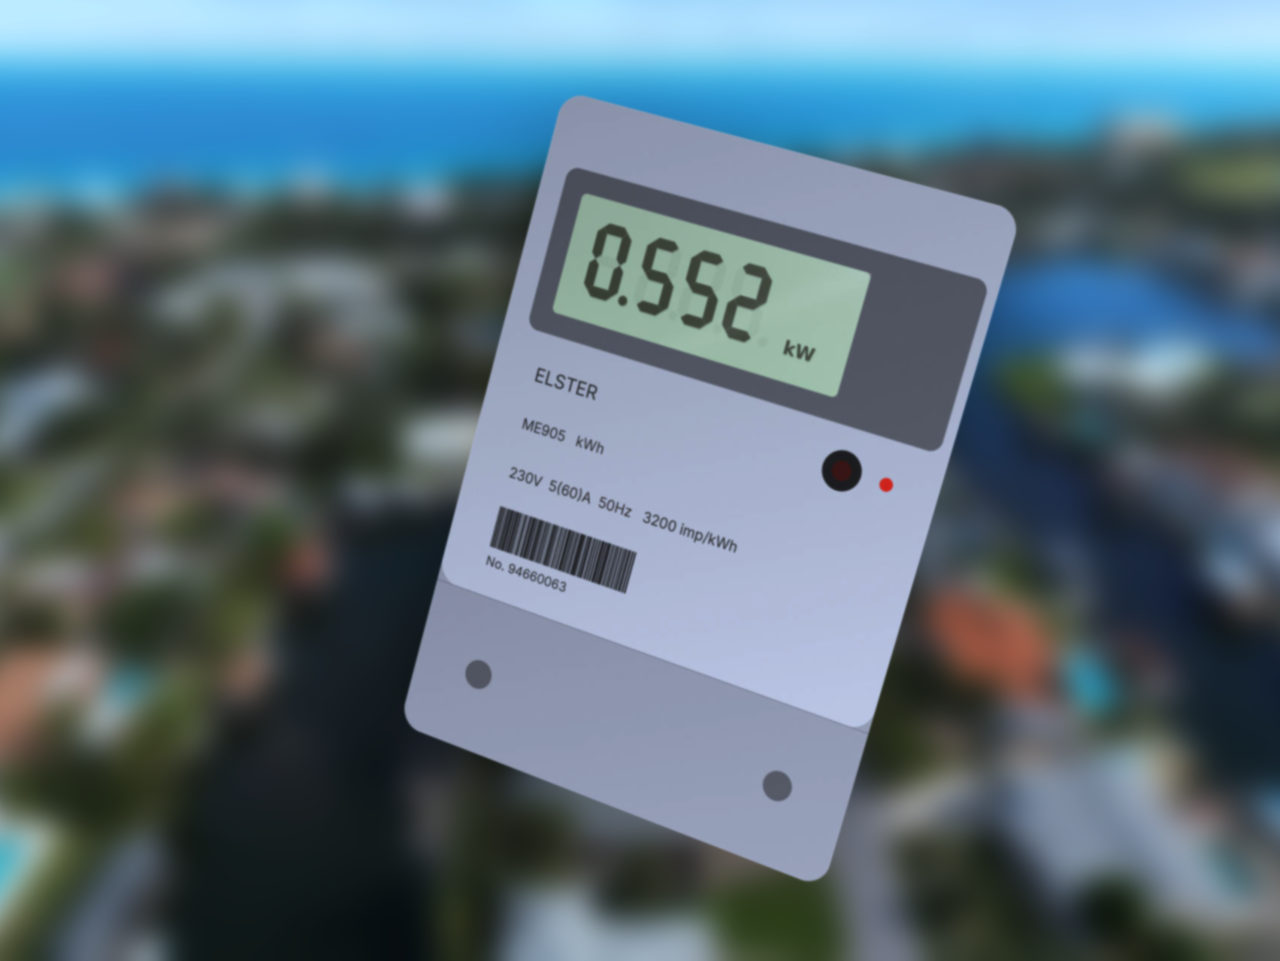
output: **0.552** kW
